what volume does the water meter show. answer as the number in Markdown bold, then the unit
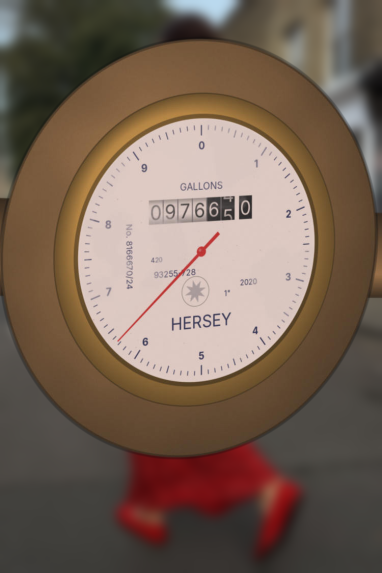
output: **976646.3** gal
